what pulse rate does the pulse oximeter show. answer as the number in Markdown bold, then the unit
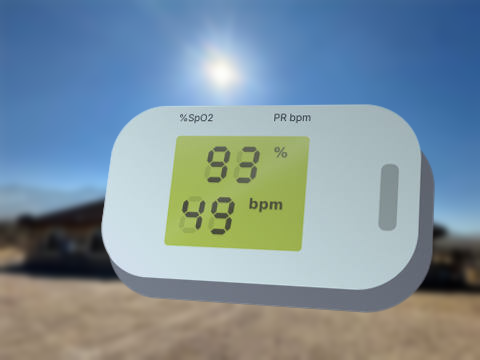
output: **49** bpm
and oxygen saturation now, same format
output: **93** %
